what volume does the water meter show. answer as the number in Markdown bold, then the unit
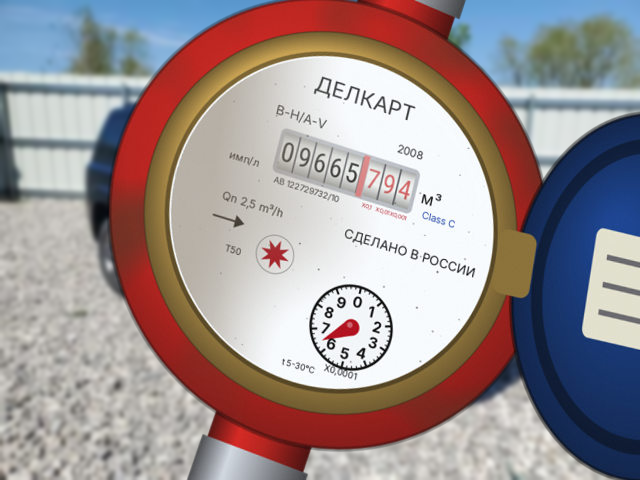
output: **9665.7946** m³
